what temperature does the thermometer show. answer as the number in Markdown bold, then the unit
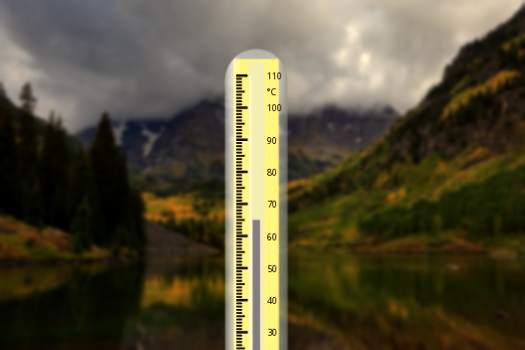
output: **65** °C
